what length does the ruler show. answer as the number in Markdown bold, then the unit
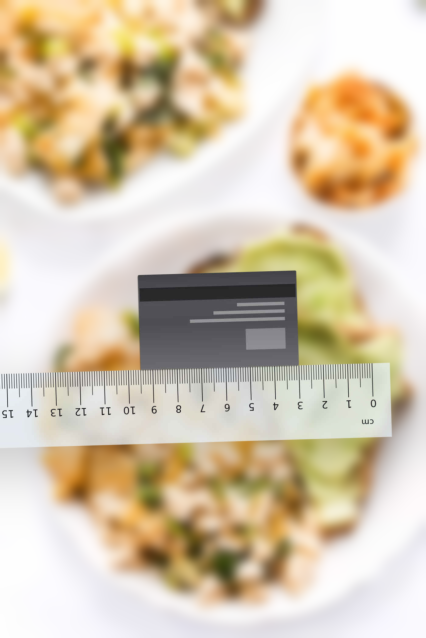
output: **6.5** cm
